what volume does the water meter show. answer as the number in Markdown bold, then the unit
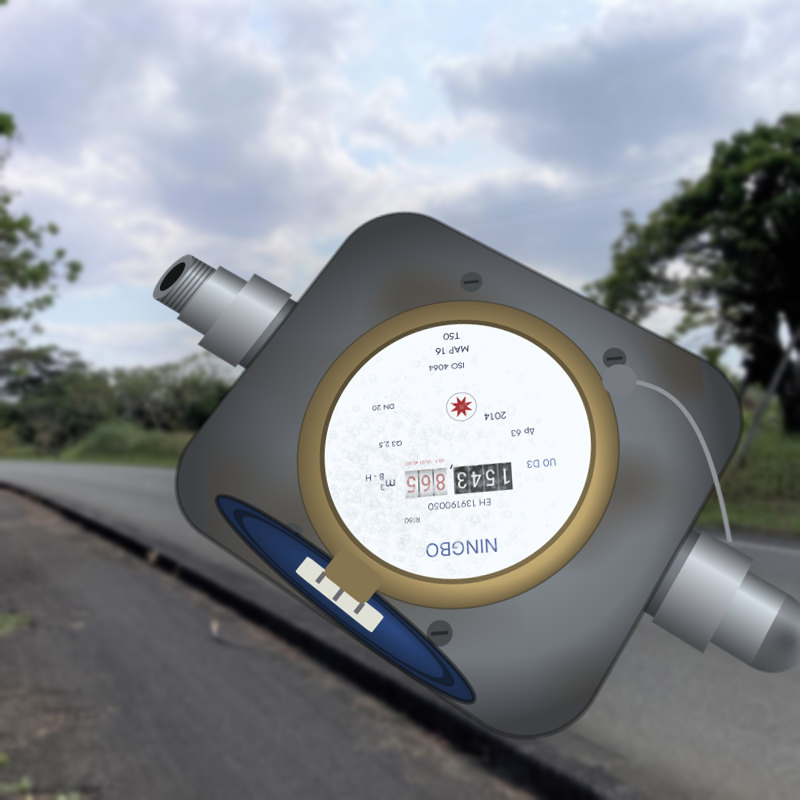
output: **1543.865** m³
